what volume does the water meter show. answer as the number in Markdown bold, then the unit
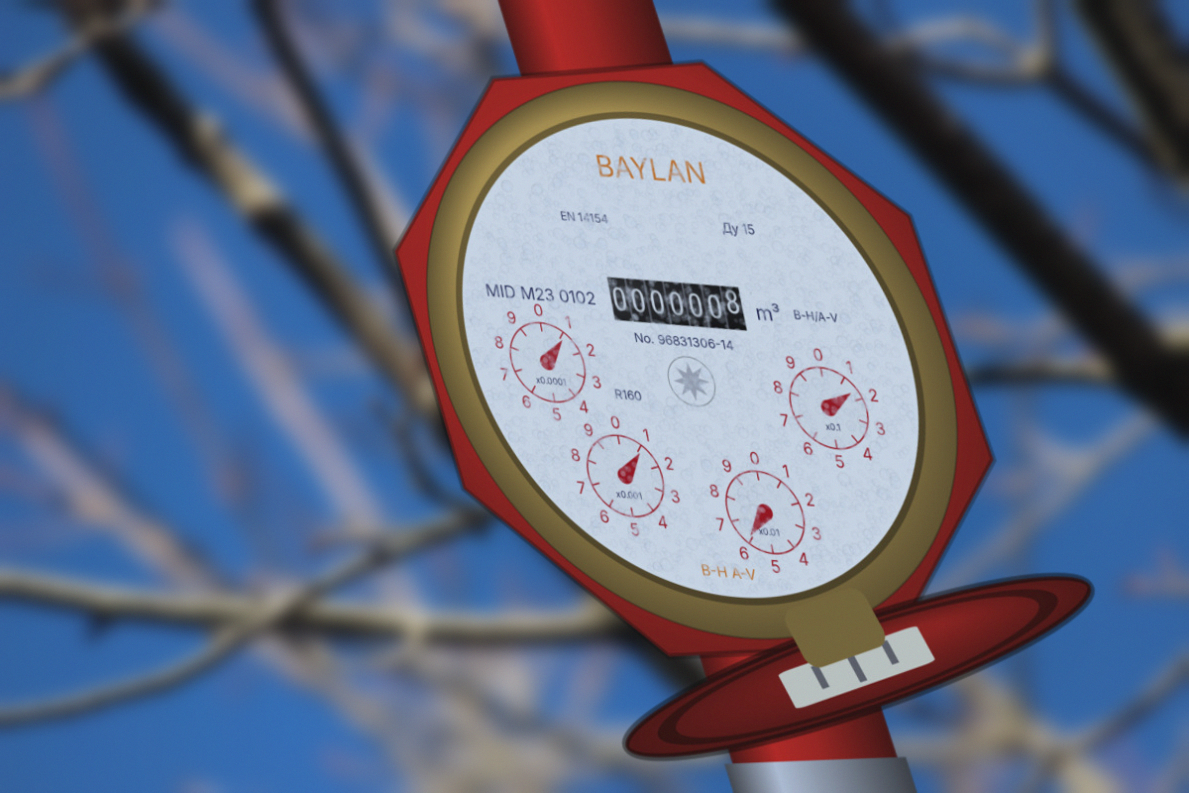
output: **8.1611** m³
